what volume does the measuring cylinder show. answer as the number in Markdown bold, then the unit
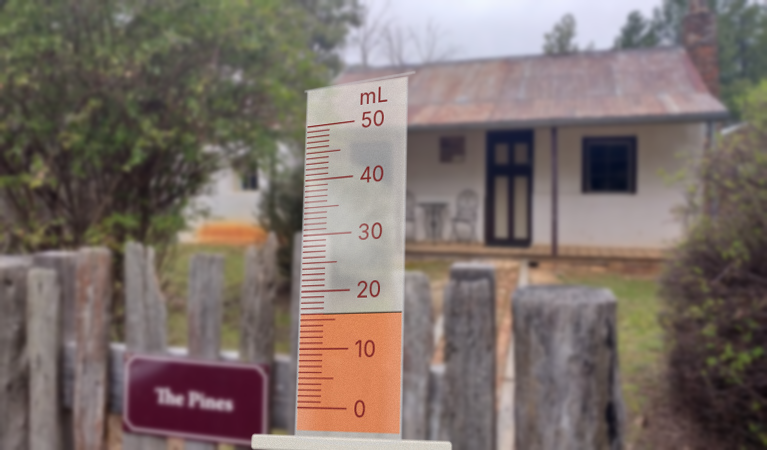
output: **16** mL
